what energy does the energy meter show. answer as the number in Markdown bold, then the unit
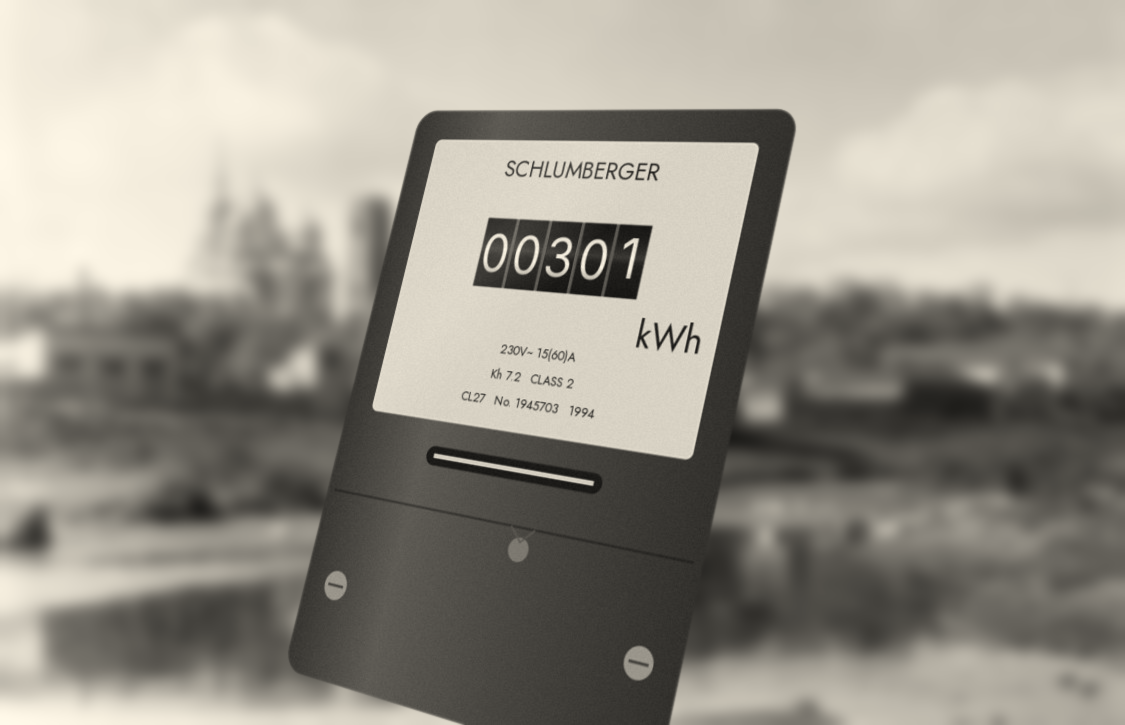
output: **301** kWh
